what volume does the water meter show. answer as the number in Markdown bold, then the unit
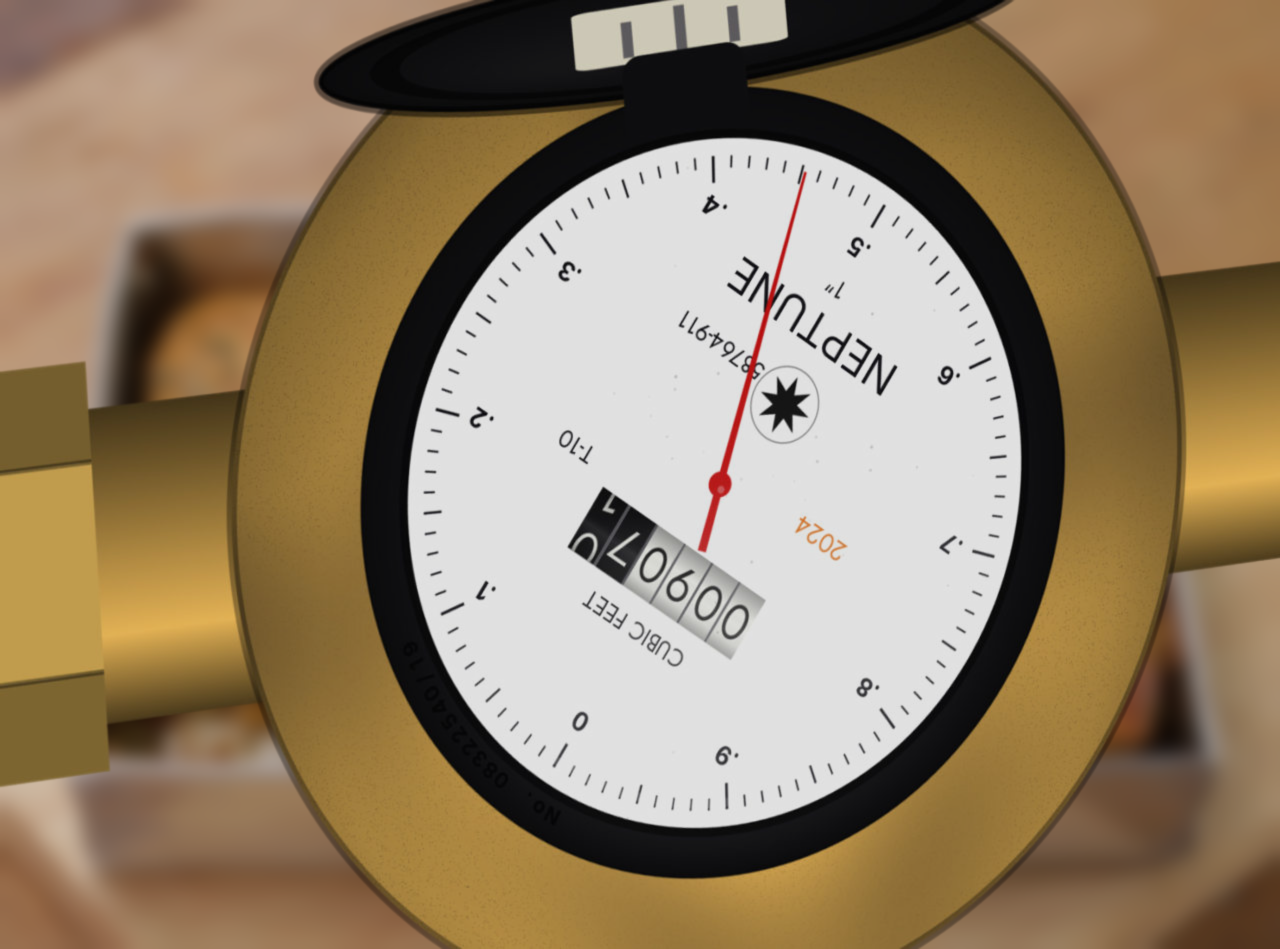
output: **9070.45** ft³
